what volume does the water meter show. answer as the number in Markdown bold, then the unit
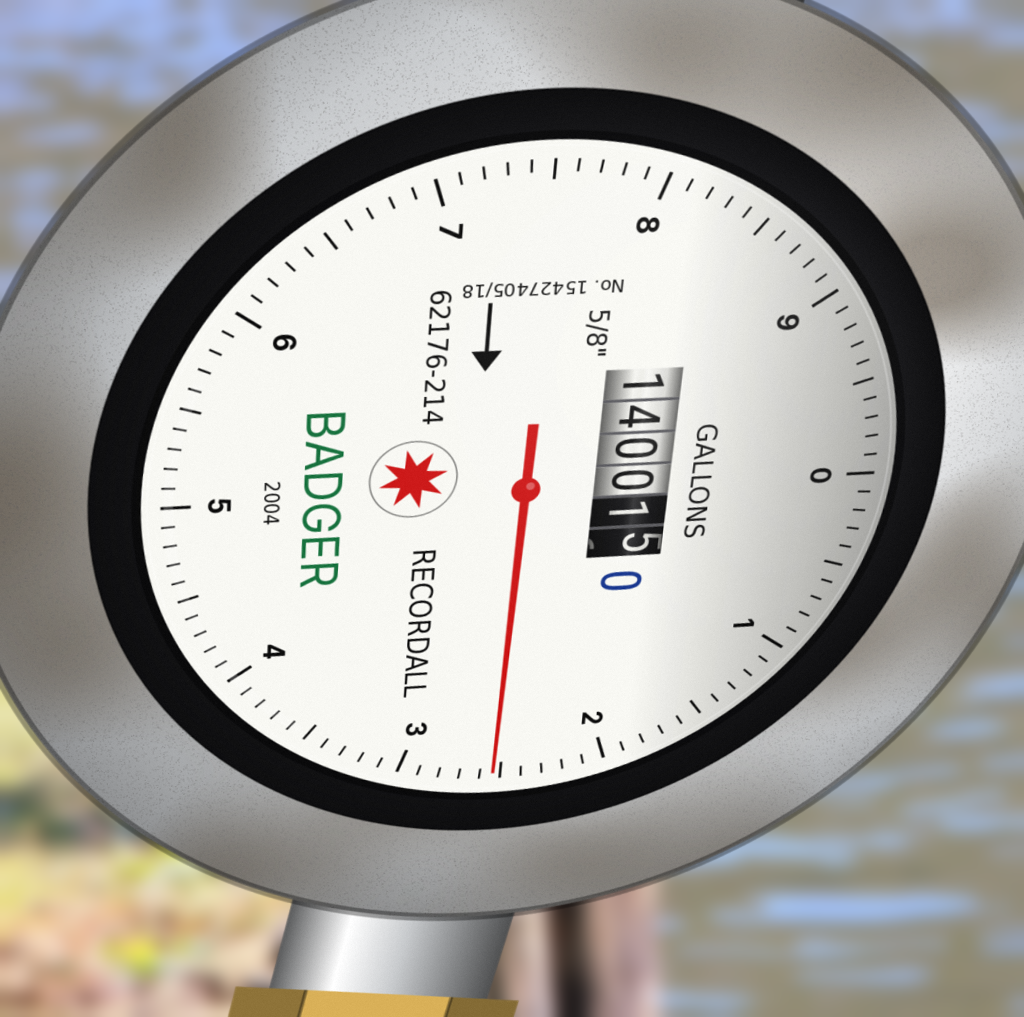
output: **1400152.5** gal
